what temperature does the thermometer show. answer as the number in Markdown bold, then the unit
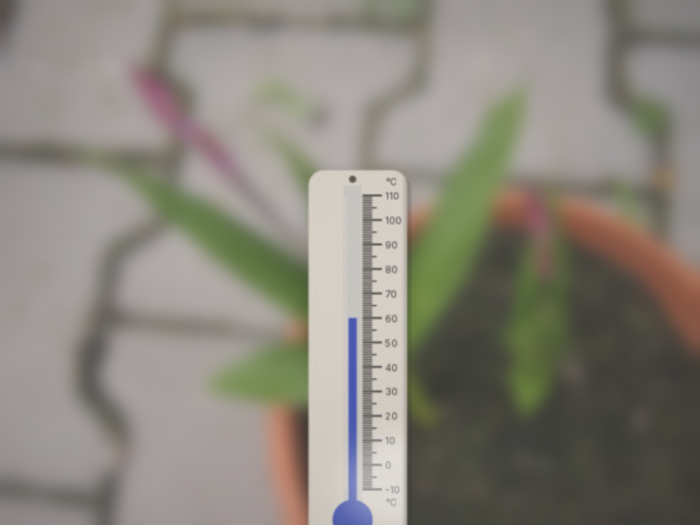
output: **60** °C
